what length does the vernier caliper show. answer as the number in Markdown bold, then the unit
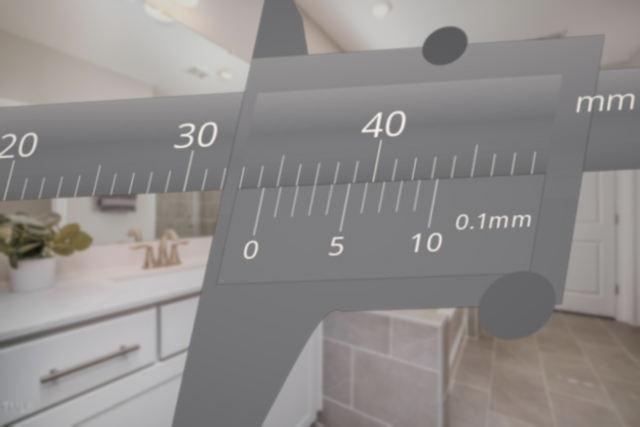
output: **34.3** mm
